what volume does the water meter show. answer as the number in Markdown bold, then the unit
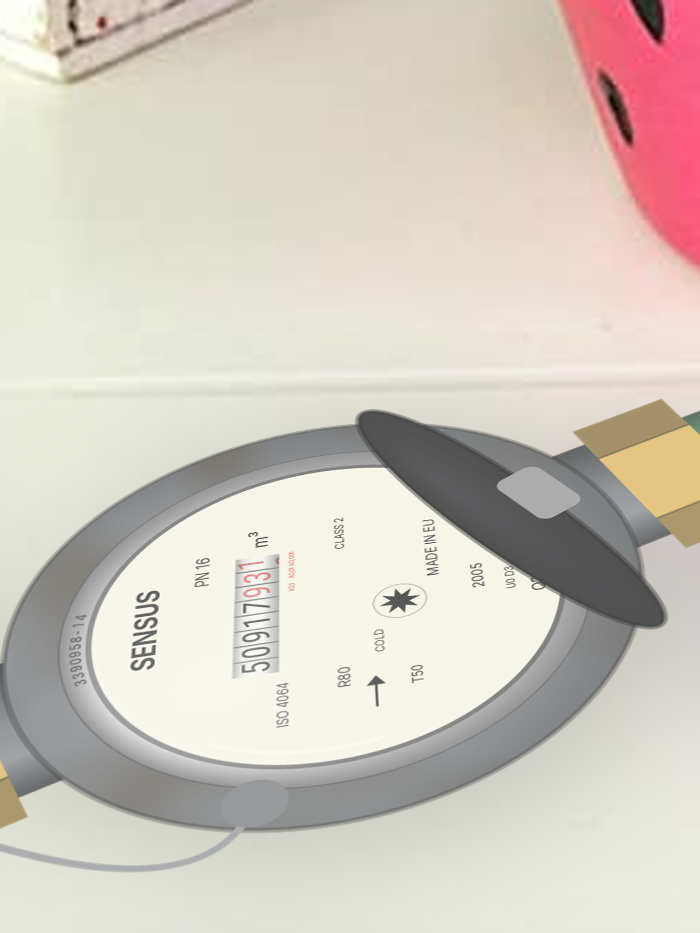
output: **50917.931** m³
